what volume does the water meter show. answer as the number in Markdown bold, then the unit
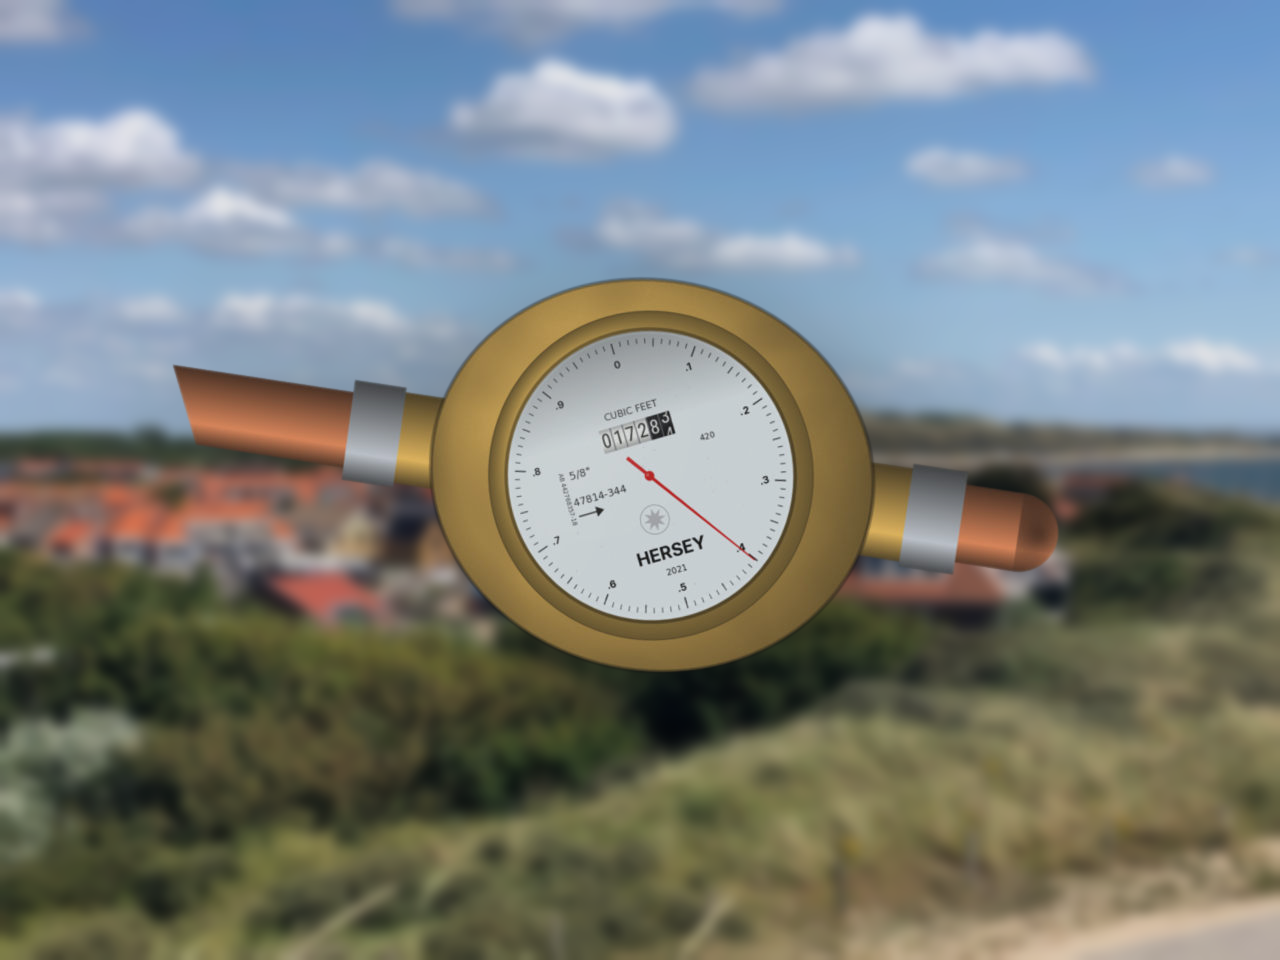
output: **17283.40** ft³
